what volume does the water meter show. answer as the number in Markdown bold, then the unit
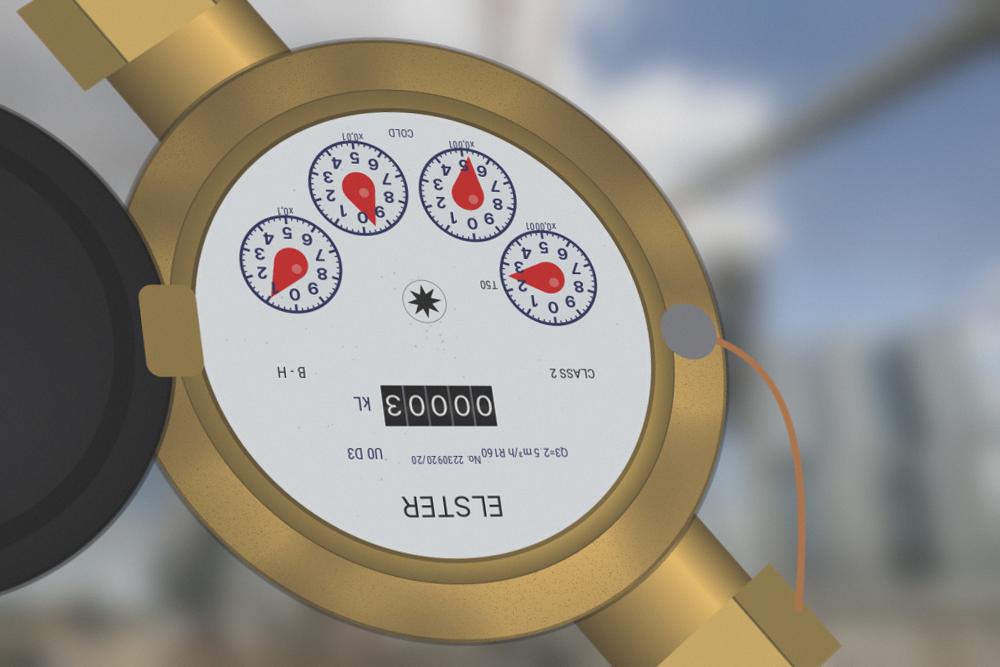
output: **3.0952** kL
